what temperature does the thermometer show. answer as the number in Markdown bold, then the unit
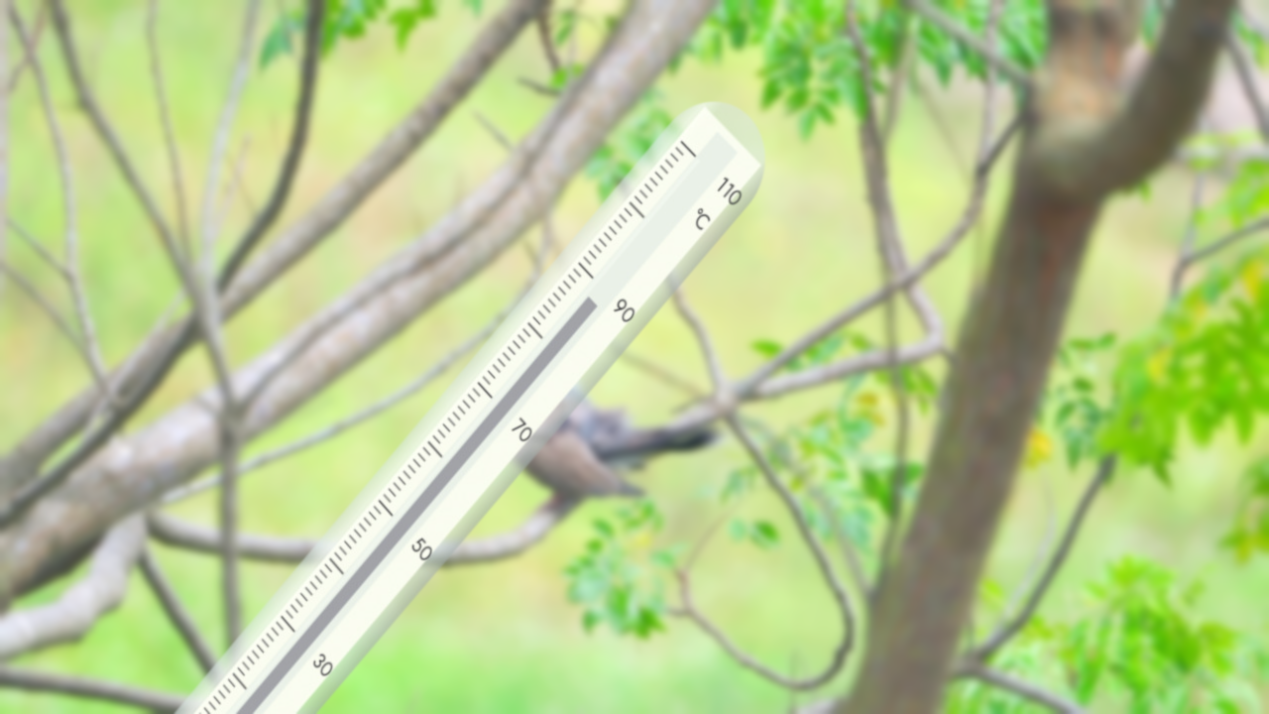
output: **88** °C
